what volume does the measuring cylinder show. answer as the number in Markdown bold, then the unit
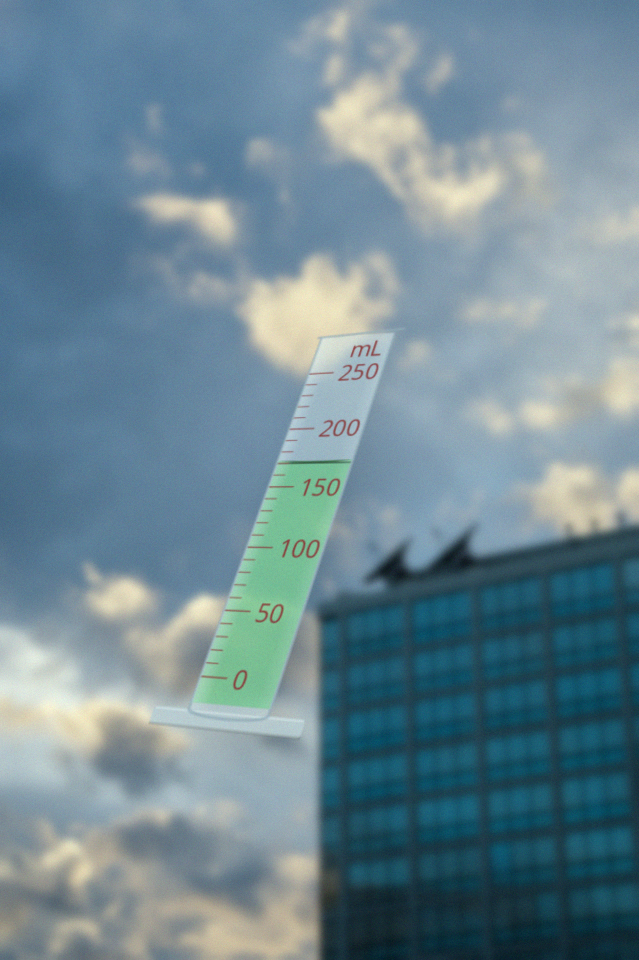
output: **170** mL
